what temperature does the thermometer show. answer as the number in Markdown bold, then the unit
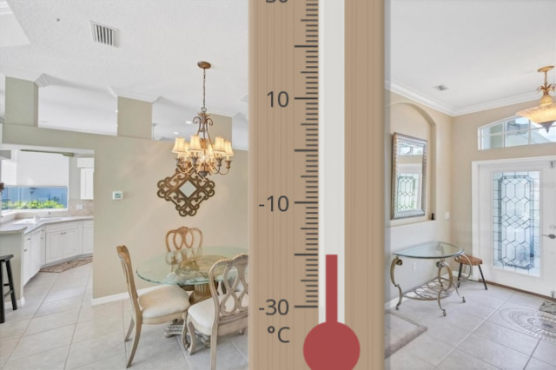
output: **-20** °C
